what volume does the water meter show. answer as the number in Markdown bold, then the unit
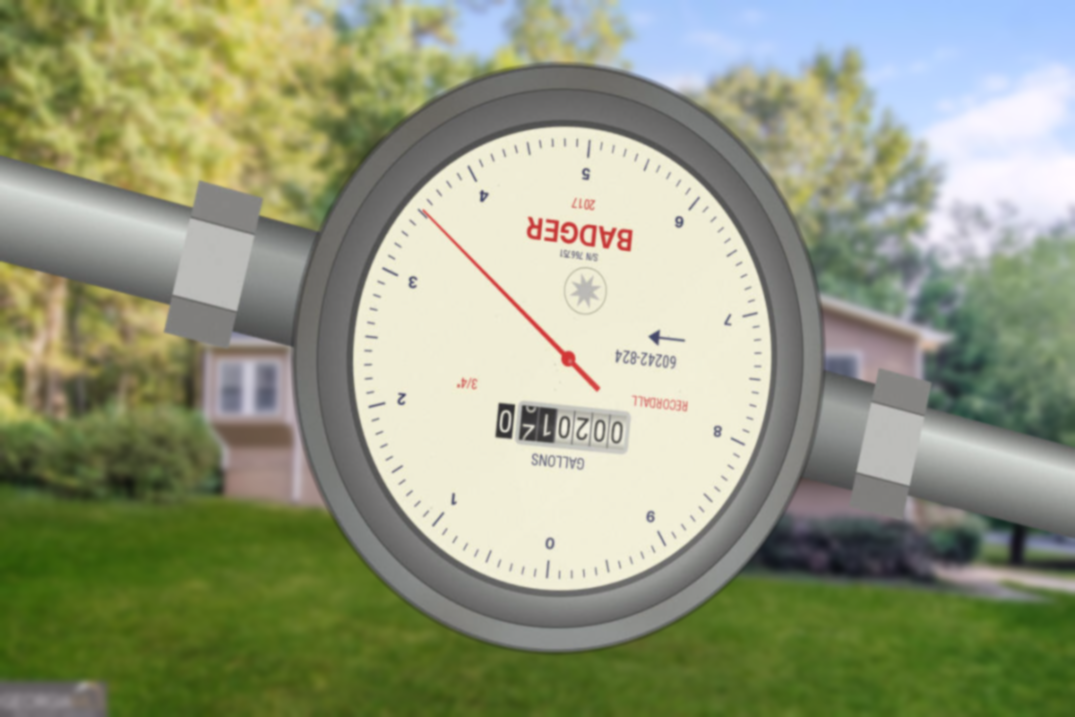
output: **20123.5** gal
